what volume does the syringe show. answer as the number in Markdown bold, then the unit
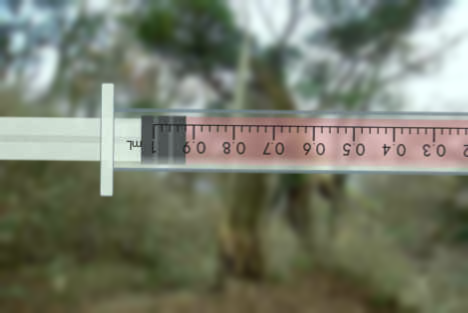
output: **0.92** mL
